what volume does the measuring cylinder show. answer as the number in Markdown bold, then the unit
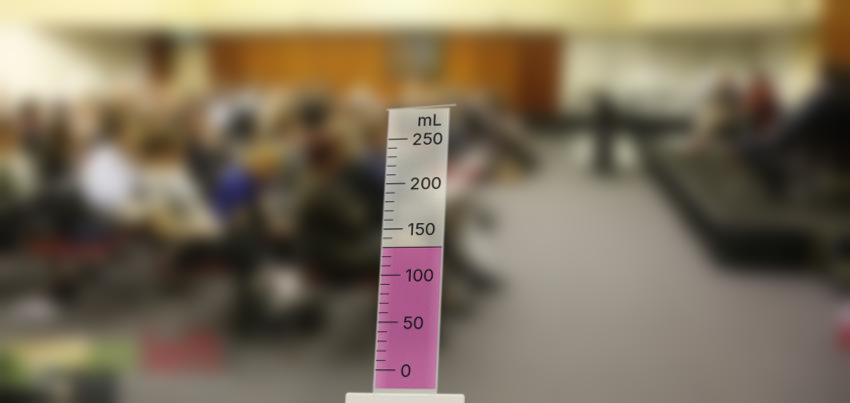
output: **130** mL
